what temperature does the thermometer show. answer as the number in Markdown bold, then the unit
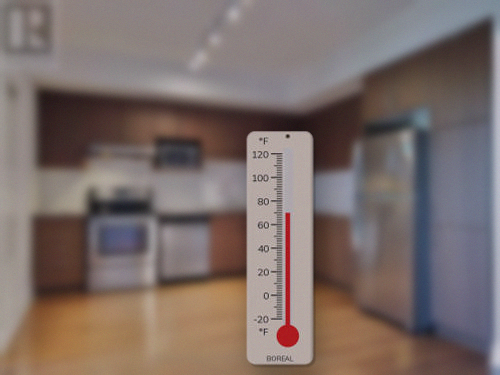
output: **70** °F
